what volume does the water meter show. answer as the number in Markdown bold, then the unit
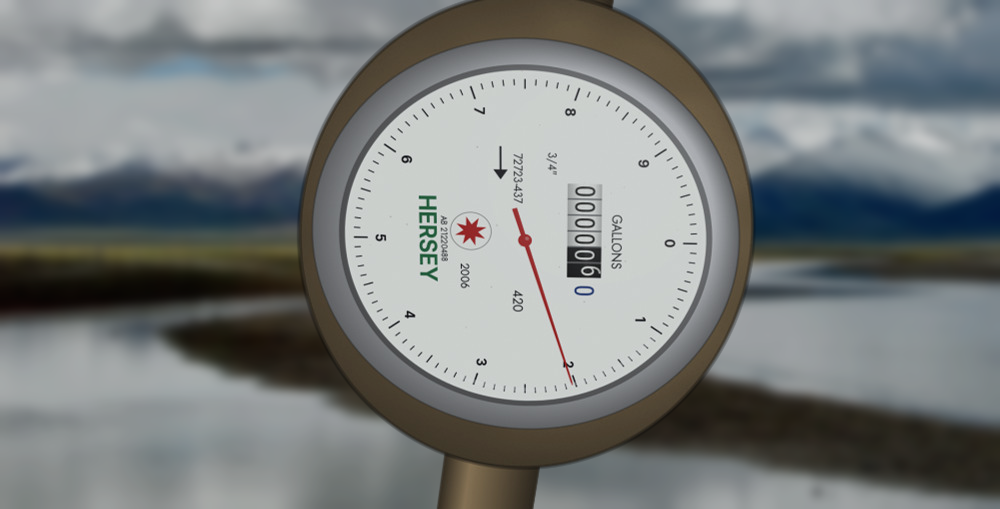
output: **62.0** gal
